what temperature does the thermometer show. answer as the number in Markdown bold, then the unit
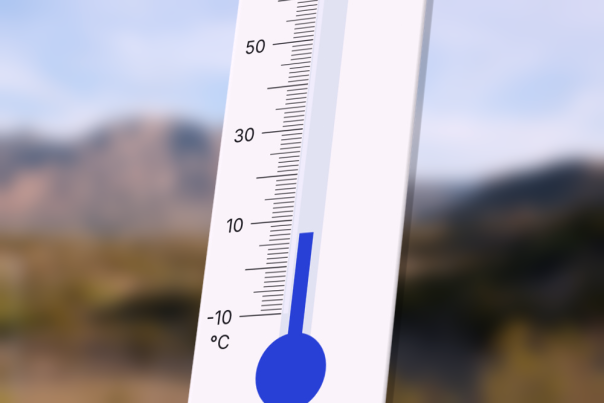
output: **7** °C
